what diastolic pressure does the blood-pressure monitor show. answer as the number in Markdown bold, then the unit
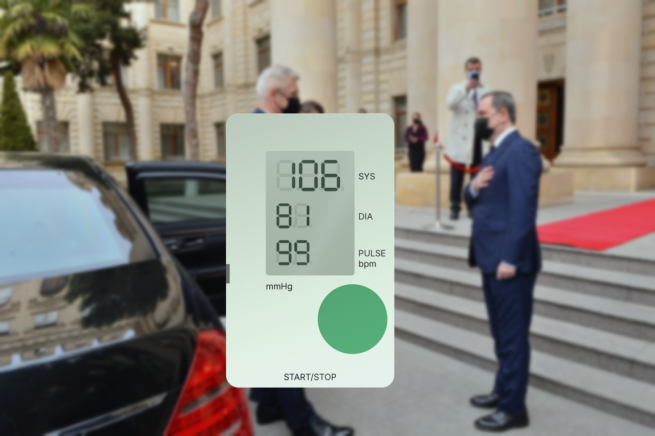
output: **81** mmHg
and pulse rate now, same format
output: **99** bpm
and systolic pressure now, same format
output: **106** mmHg
